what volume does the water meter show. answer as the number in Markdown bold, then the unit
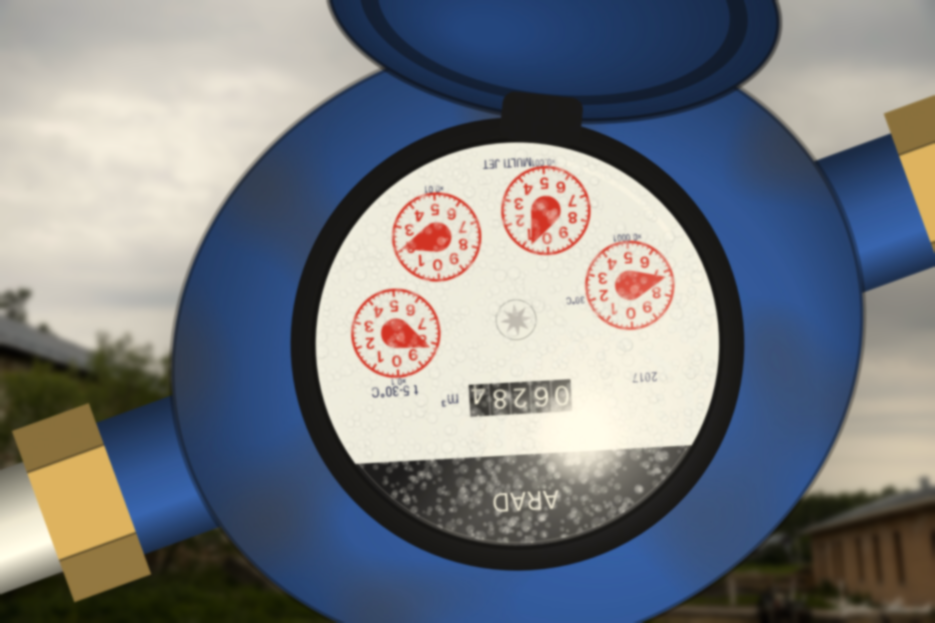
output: **6283.8207** m³
